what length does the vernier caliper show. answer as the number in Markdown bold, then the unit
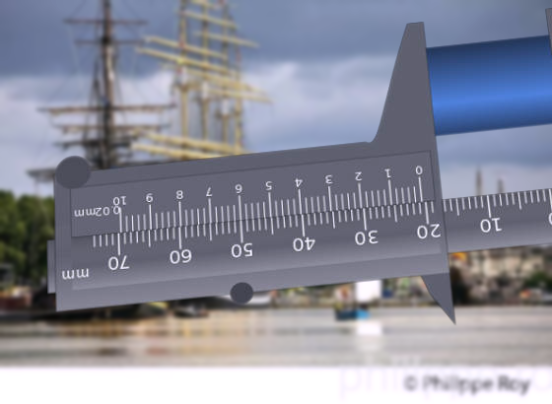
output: **20.6** mm
